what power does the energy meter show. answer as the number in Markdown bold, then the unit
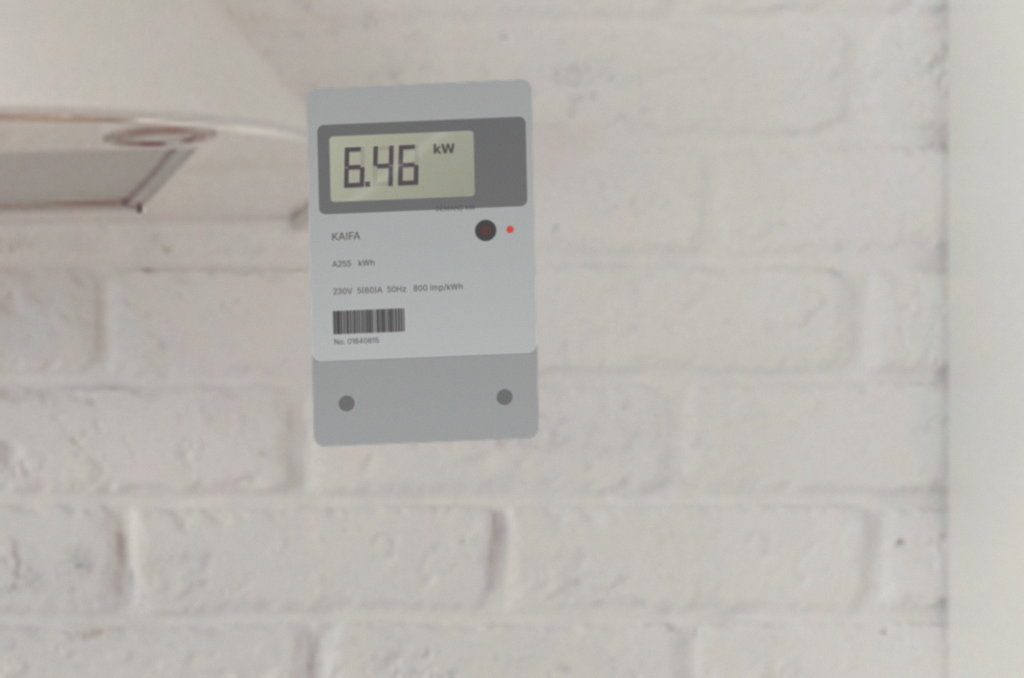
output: **6.46** kW
